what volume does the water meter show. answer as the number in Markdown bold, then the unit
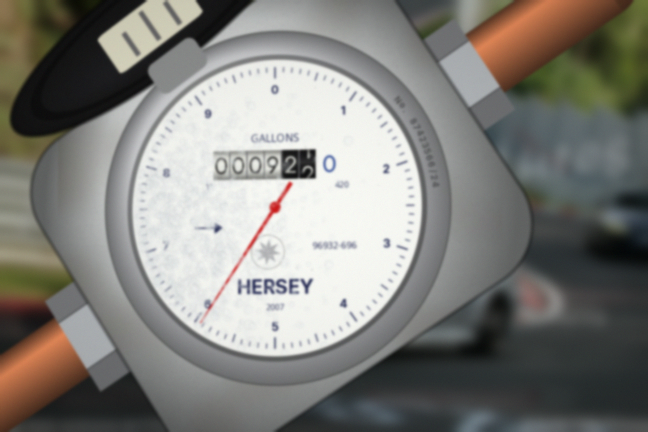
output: **9215.9** gal
